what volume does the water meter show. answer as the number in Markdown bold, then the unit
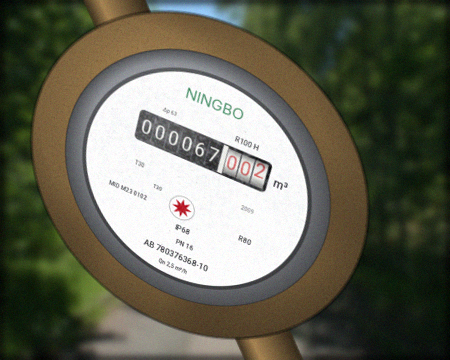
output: **67.002** m³
